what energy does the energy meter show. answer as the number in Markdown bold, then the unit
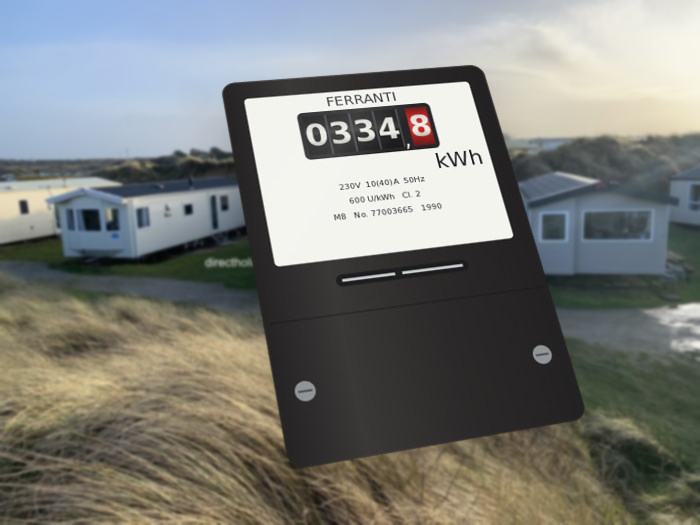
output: **334.8** kWh
